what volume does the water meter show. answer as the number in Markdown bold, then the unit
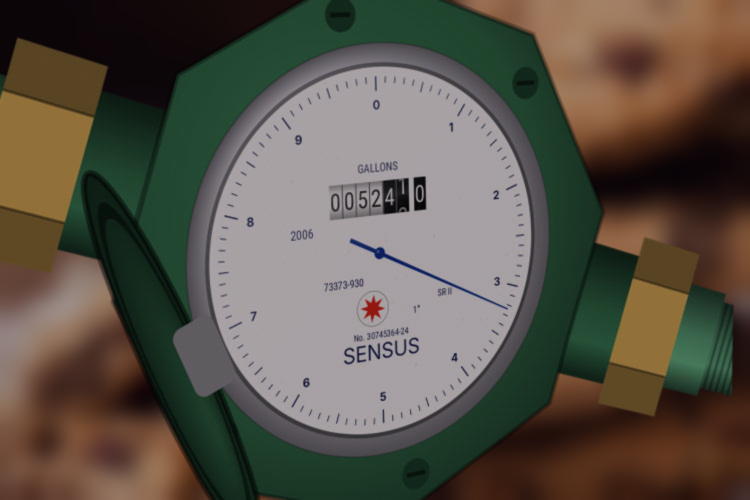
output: **52413.2** gal
